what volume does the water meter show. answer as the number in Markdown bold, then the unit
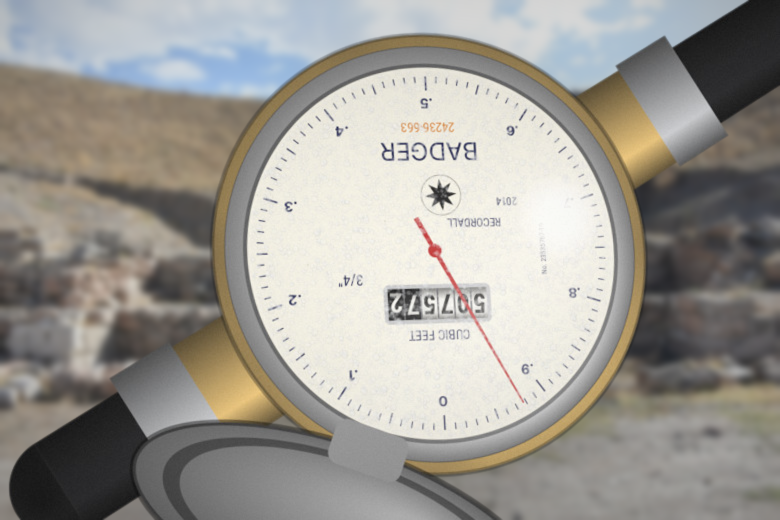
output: **507571.92** ft³
